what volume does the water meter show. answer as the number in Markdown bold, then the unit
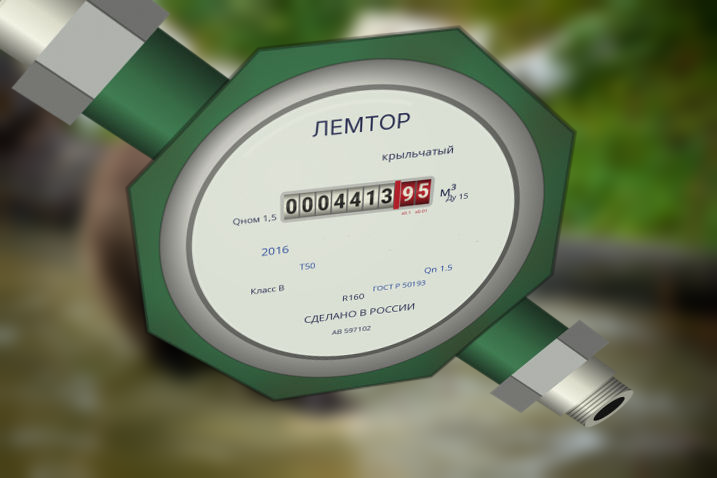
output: **4413.95** m³
